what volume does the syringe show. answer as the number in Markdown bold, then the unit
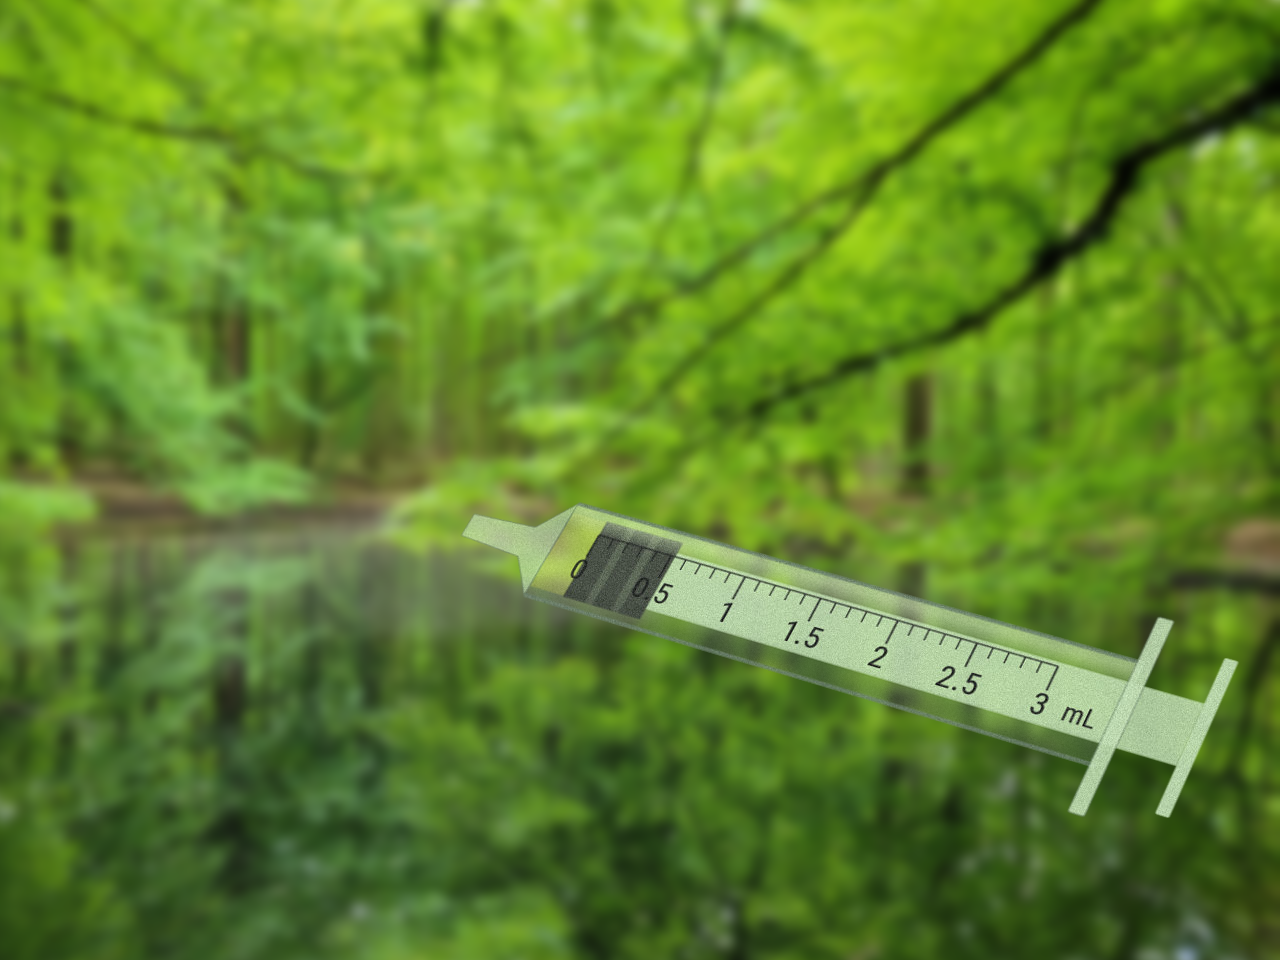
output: **0** mL
